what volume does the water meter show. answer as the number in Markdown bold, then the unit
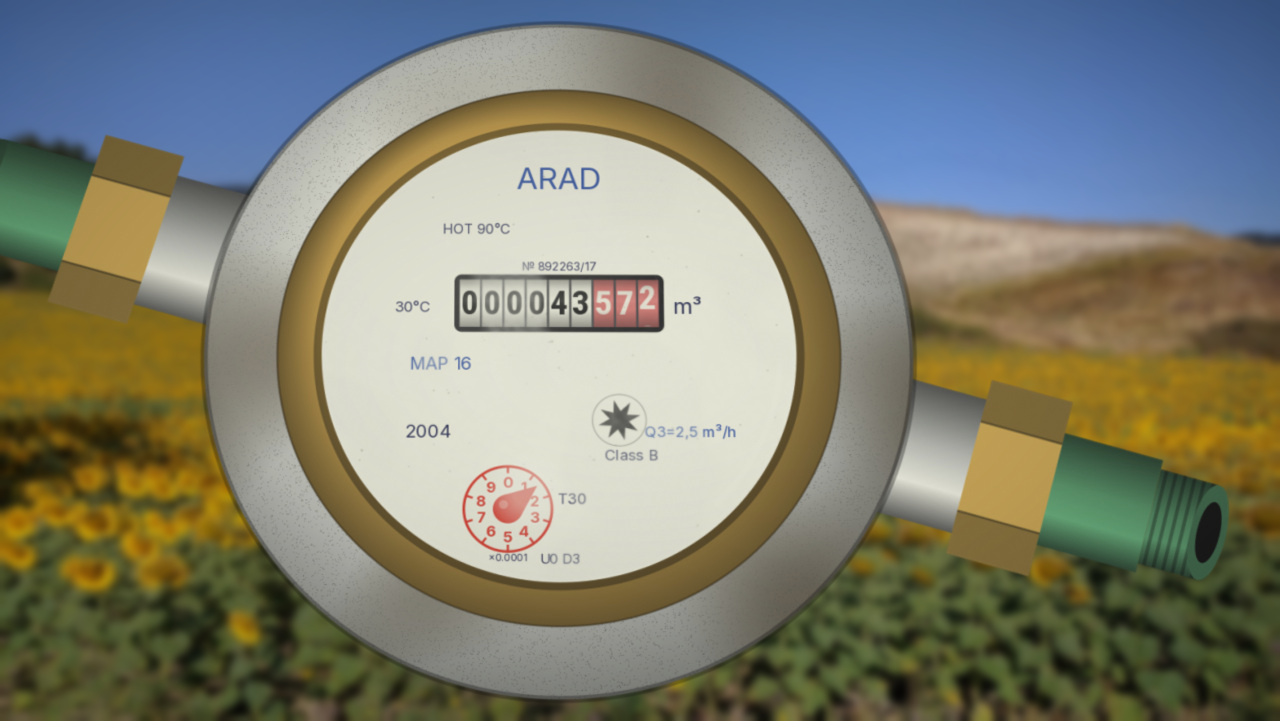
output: **43.5721** m³
